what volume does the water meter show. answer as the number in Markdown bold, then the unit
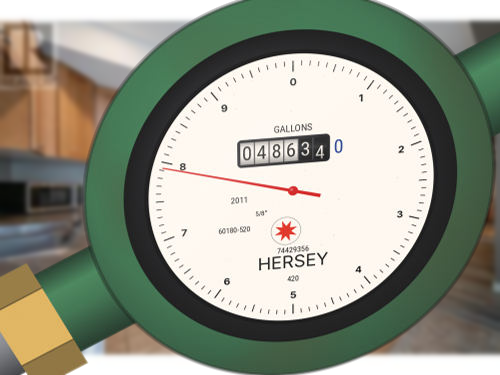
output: **486337.9** gal
